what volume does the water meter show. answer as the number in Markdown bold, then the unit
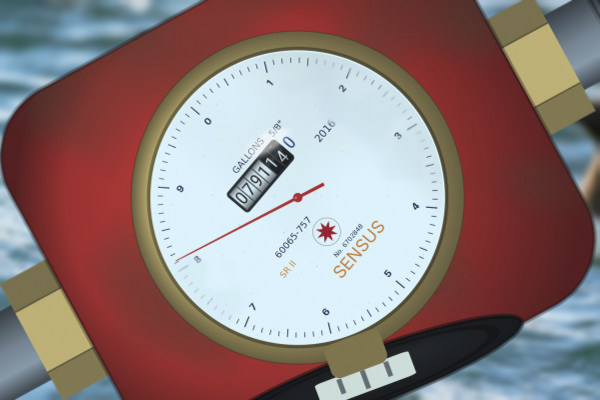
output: **791138.1** gal
